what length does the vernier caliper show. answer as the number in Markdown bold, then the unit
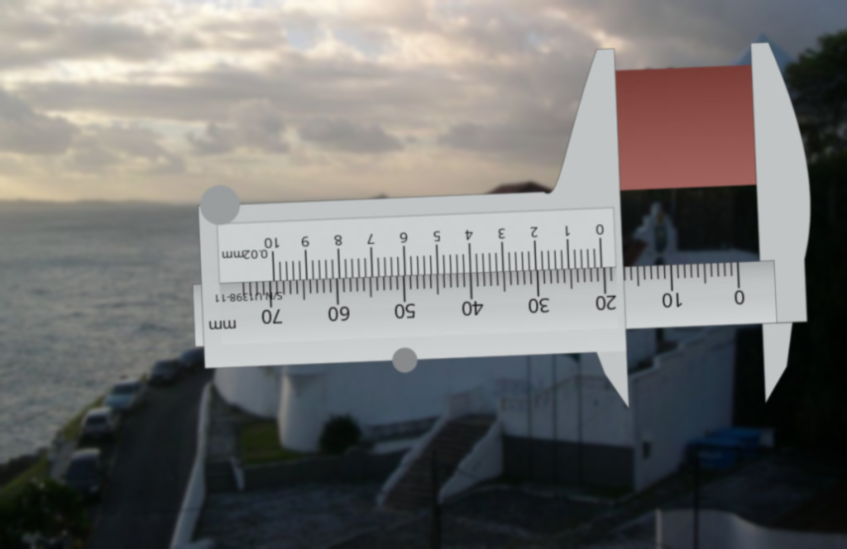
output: **20.4** mm
